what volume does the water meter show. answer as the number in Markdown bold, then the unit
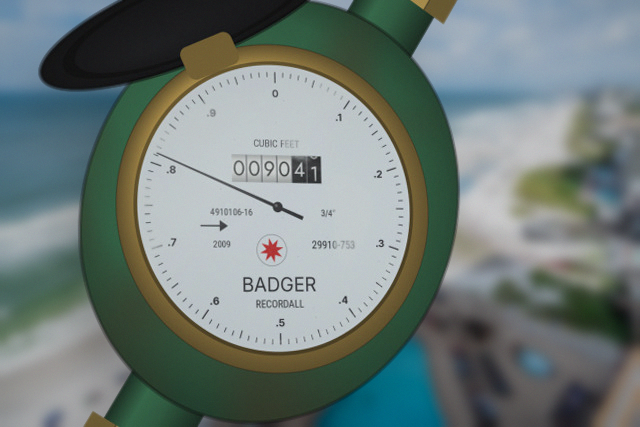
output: **9040.81** ft³
